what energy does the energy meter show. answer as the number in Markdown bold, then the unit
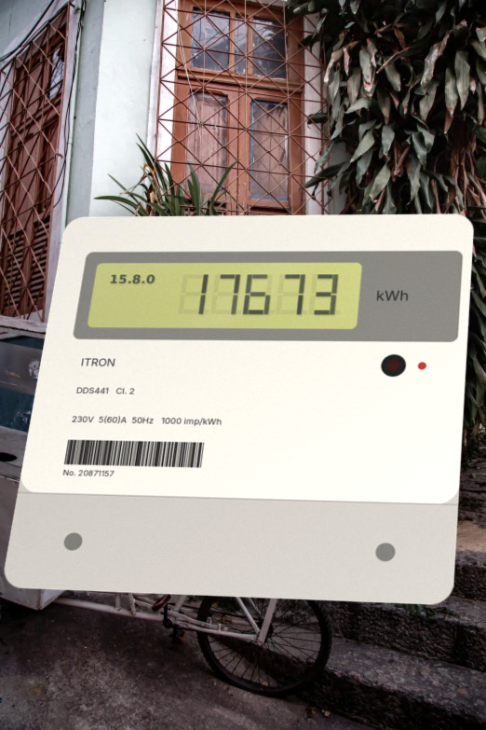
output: **17673** kWh
